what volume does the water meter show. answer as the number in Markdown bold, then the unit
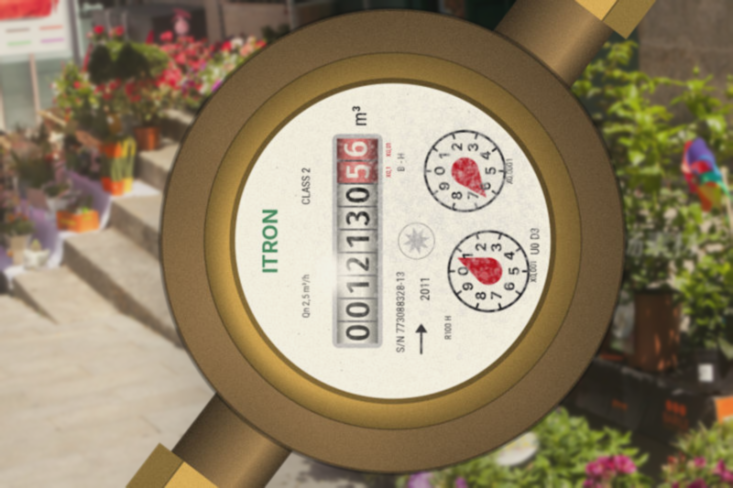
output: **12130.5606** m³
